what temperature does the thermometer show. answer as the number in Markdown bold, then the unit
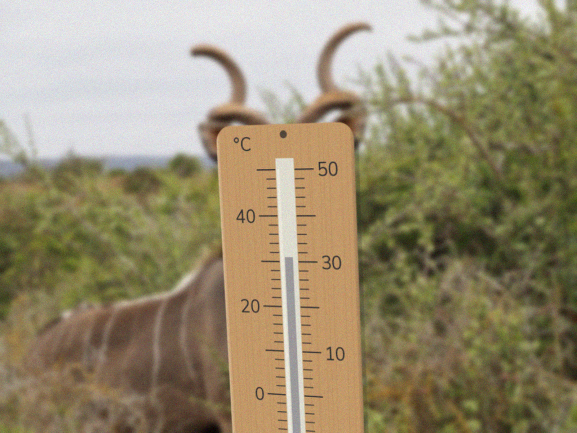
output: **31** °C
